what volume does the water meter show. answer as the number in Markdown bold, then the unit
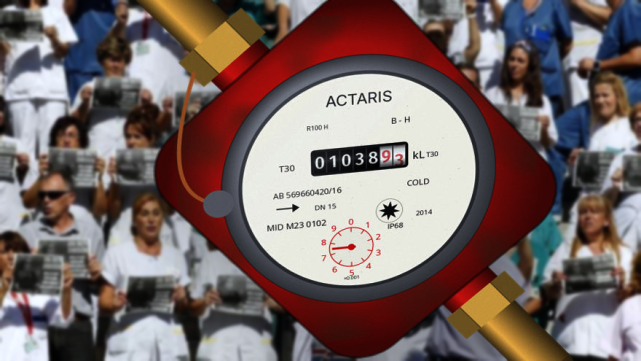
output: **1038.927** kL
